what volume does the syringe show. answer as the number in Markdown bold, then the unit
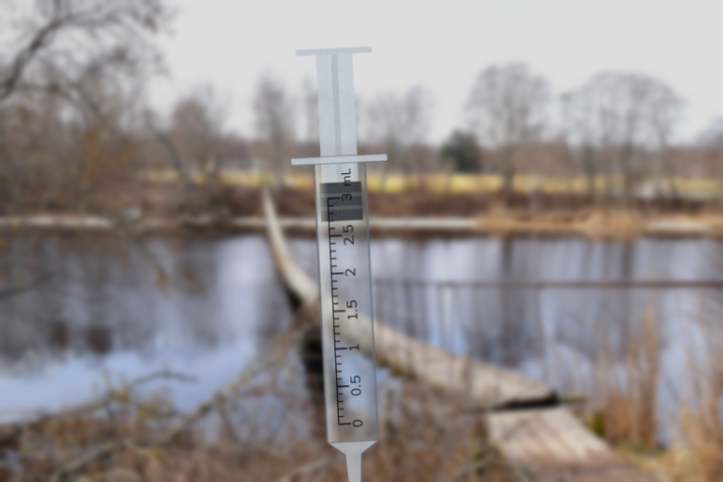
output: **2.7** mL
